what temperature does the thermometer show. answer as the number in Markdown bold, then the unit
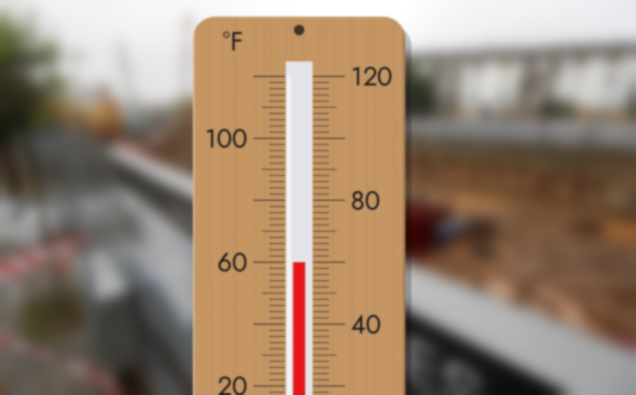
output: **60** °F
